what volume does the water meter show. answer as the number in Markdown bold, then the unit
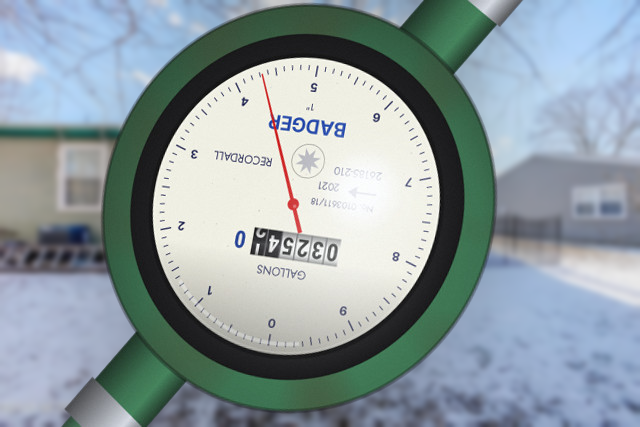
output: **325414.3** gal
